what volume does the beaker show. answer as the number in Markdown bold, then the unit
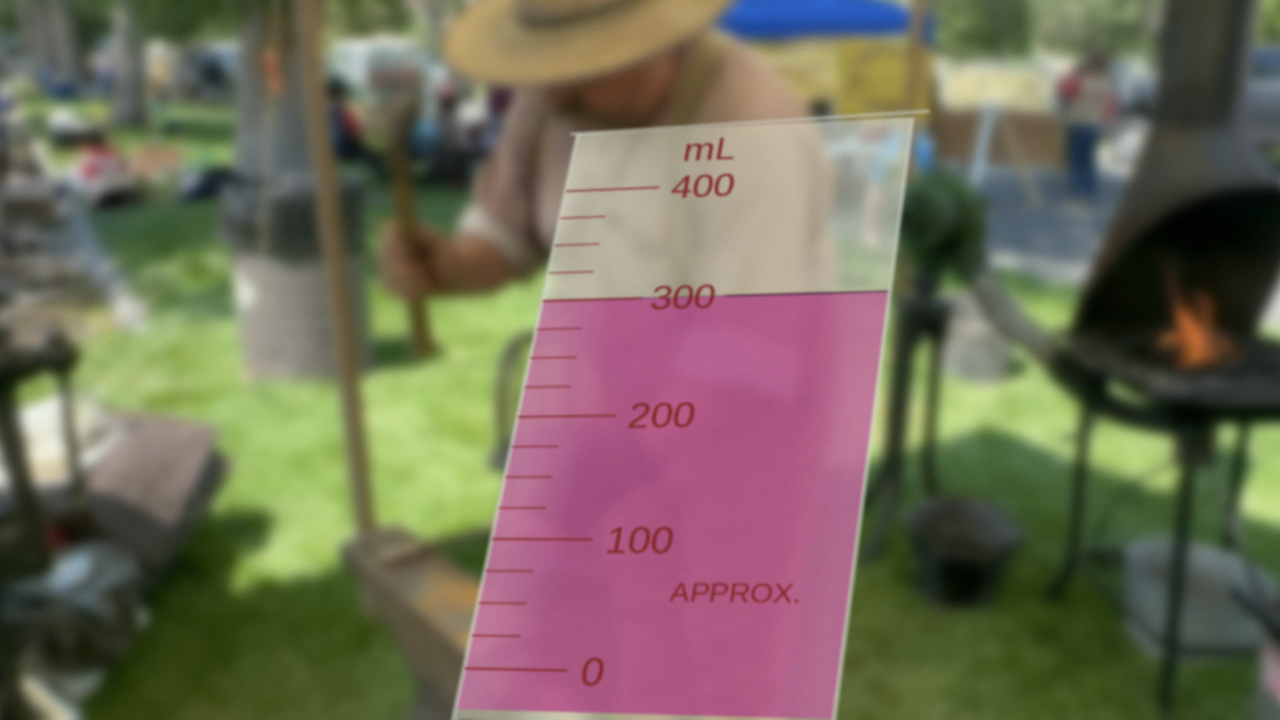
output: **300** mL
